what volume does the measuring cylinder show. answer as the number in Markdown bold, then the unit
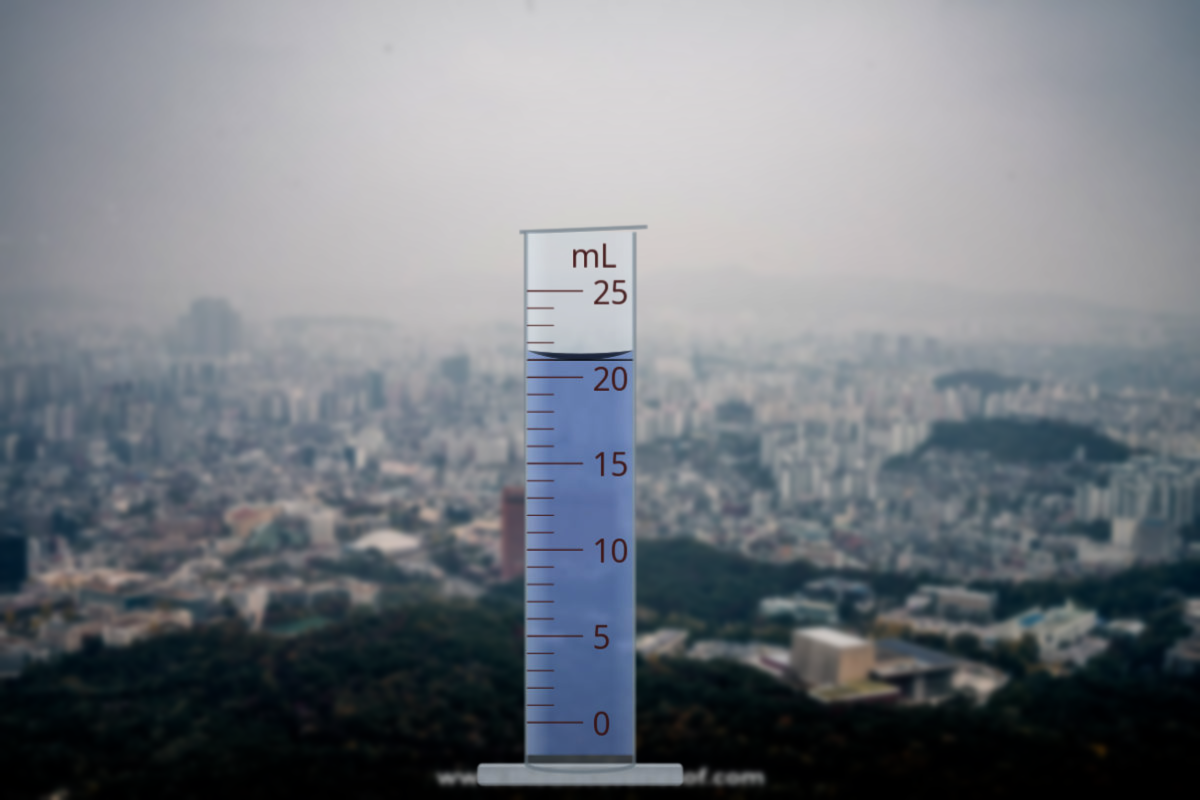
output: **21** mL
